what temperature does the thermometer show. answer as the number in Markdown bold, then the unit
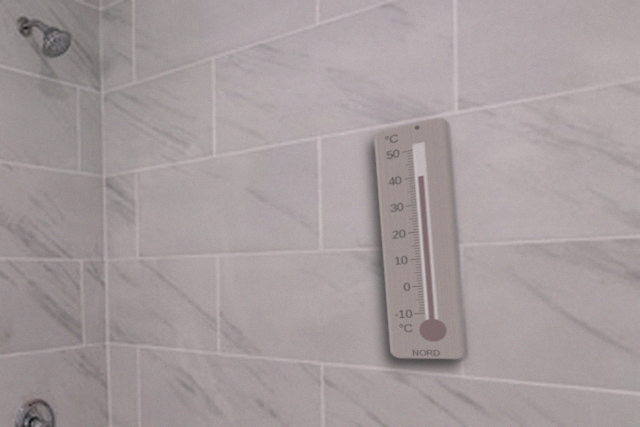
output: **40** °C
